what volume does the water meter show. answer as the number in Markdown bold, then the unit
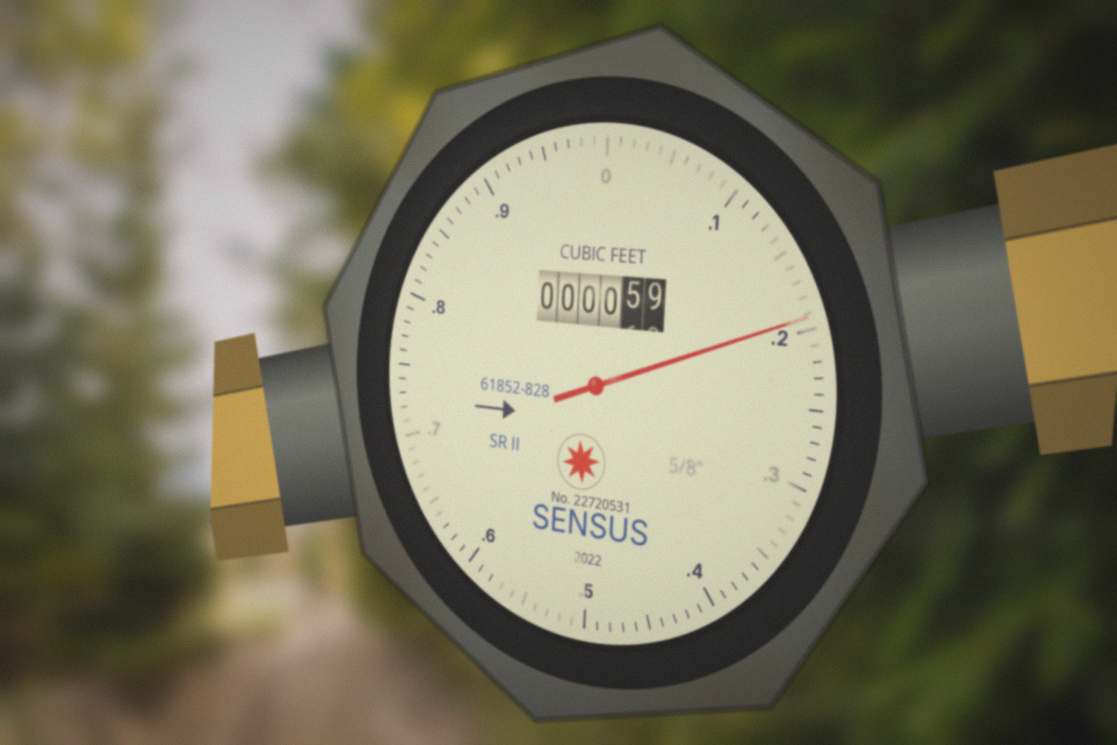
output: **59.19** ft³
